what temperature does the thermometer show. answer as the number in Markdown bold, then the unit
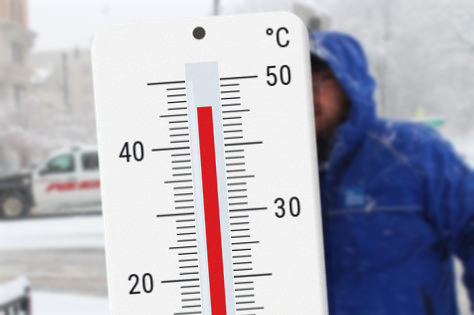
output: **46** °C
